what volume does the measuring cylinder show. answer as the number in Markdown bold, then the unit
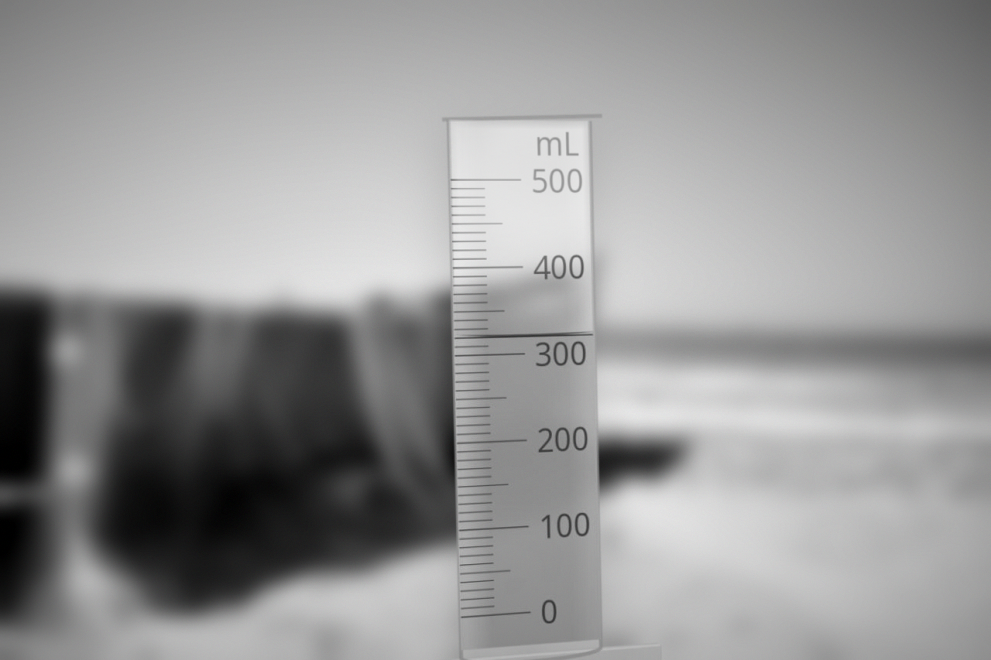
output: **320** mL
